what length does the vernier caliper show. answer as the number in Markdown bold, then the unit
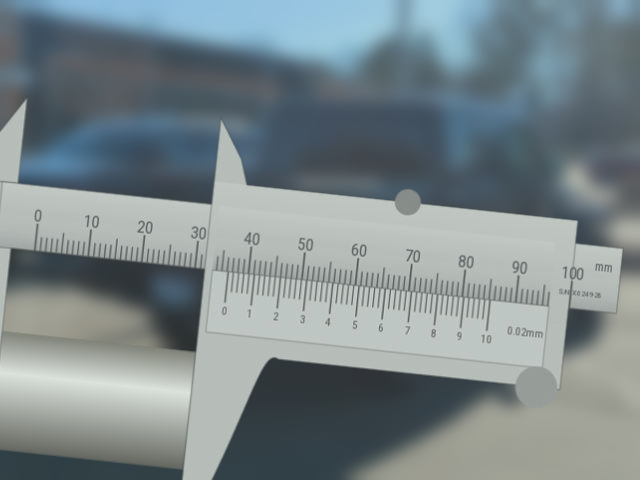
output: **36.2** mm
